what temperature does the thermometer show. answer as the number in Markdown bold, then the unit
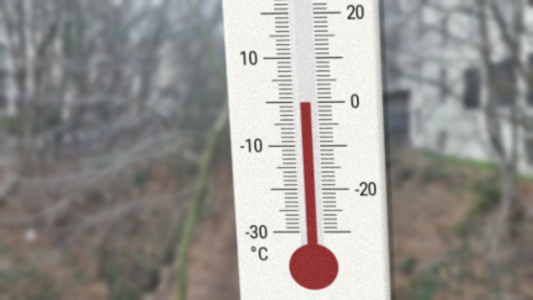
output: **0** °C
